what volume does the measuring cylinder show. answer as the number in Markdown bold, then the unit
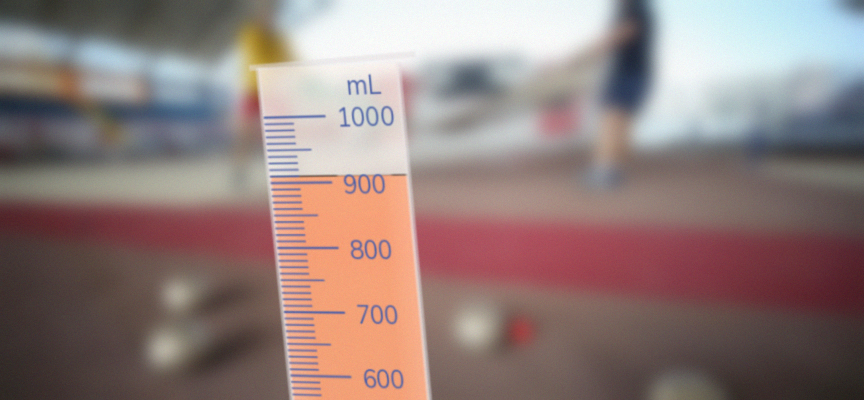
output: **910** mL
